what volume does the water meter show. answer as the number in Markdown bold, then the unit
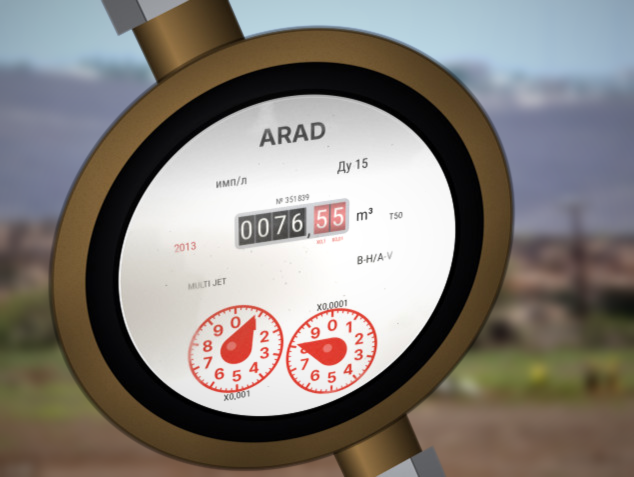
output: **76.5508** m³
